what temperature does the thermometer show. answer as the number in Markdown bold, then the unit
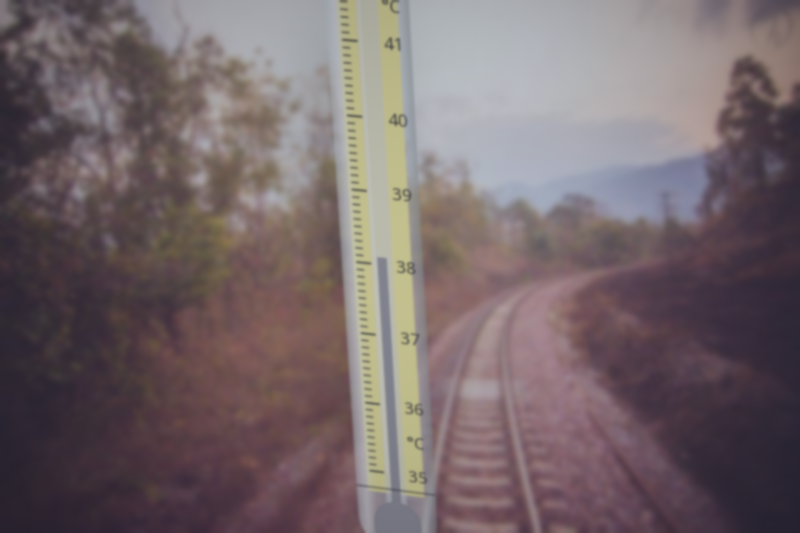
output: **38.1** °C
